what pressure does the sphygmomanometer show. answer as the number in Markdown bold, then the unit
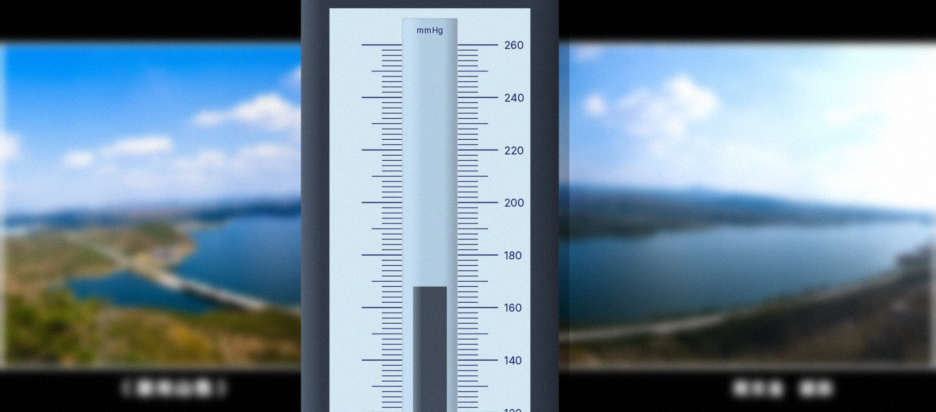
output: **168** mmHg
